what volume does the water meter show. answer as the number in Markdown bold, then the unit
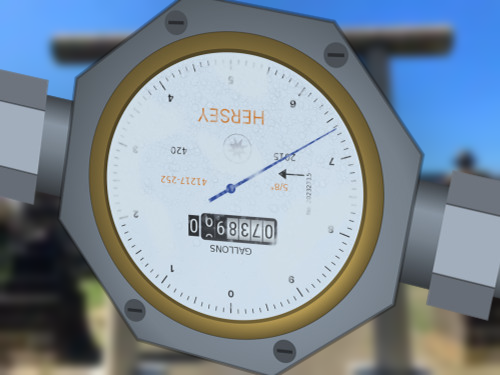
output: **738986.6** gal
